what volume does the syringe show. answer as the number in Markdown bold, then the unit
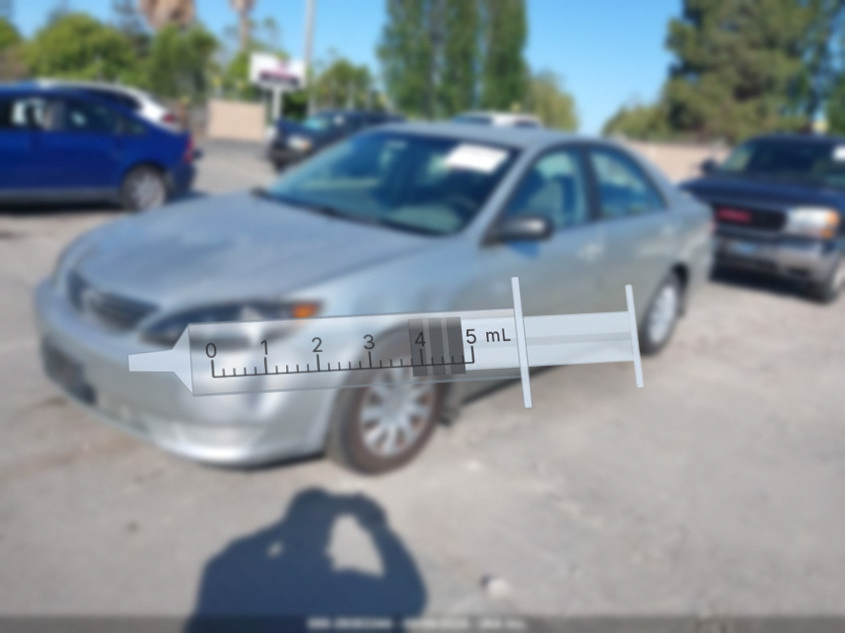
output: **3.8** mL
